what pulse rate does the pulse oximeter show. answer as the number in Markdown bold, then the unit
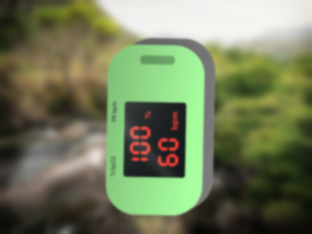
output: **60** bpm
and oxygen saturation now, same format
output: **100** %
